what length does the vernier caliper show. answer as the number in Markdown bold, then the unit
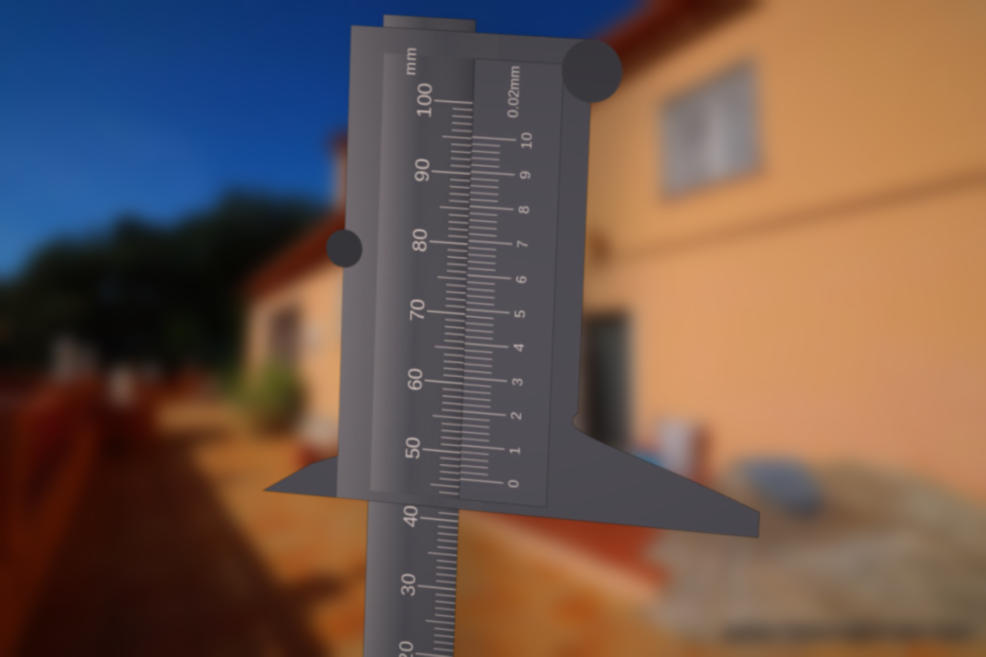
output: **46.2** mm
